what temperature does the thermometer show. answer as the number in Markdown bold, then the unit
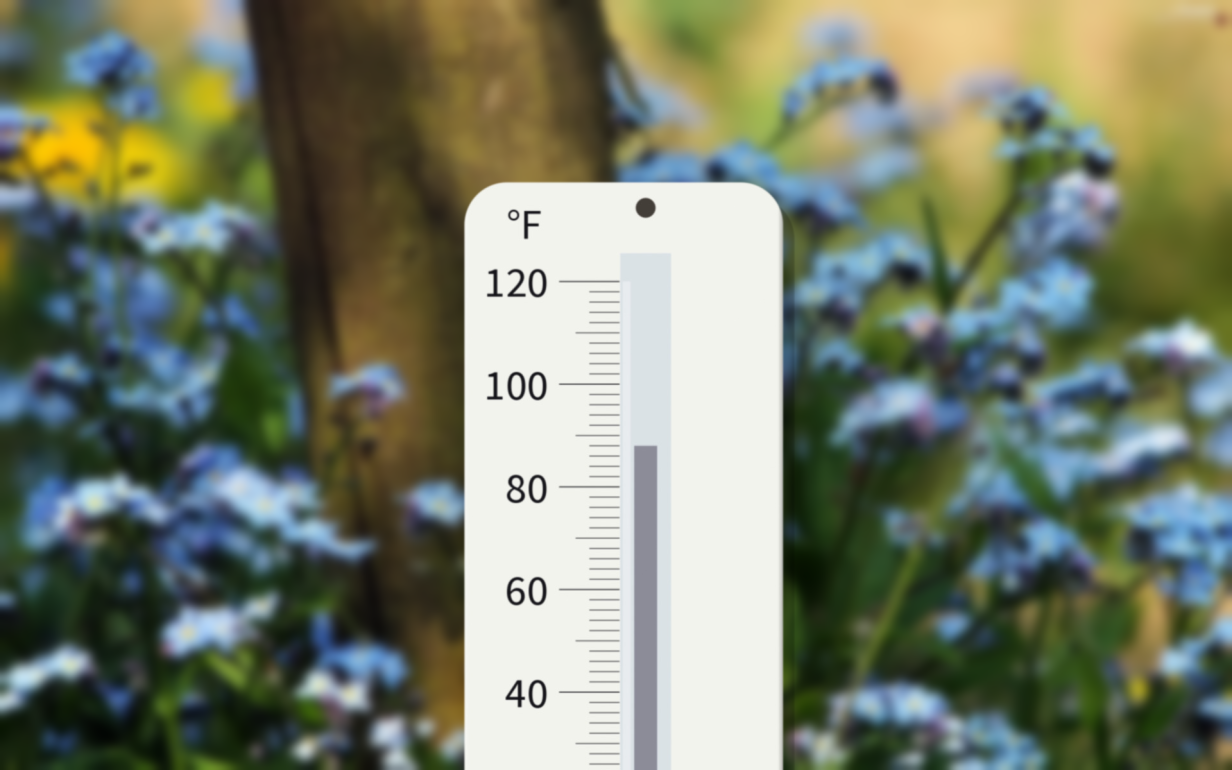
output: **88** °F
